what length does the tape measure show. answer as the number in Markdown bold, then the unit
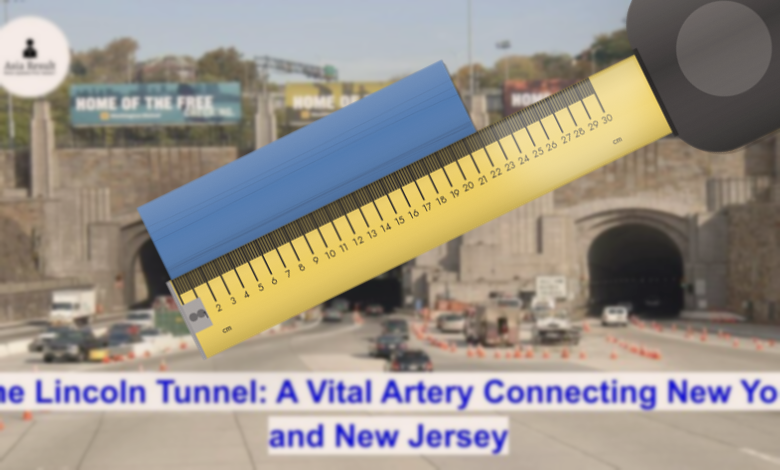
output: **22** cm
